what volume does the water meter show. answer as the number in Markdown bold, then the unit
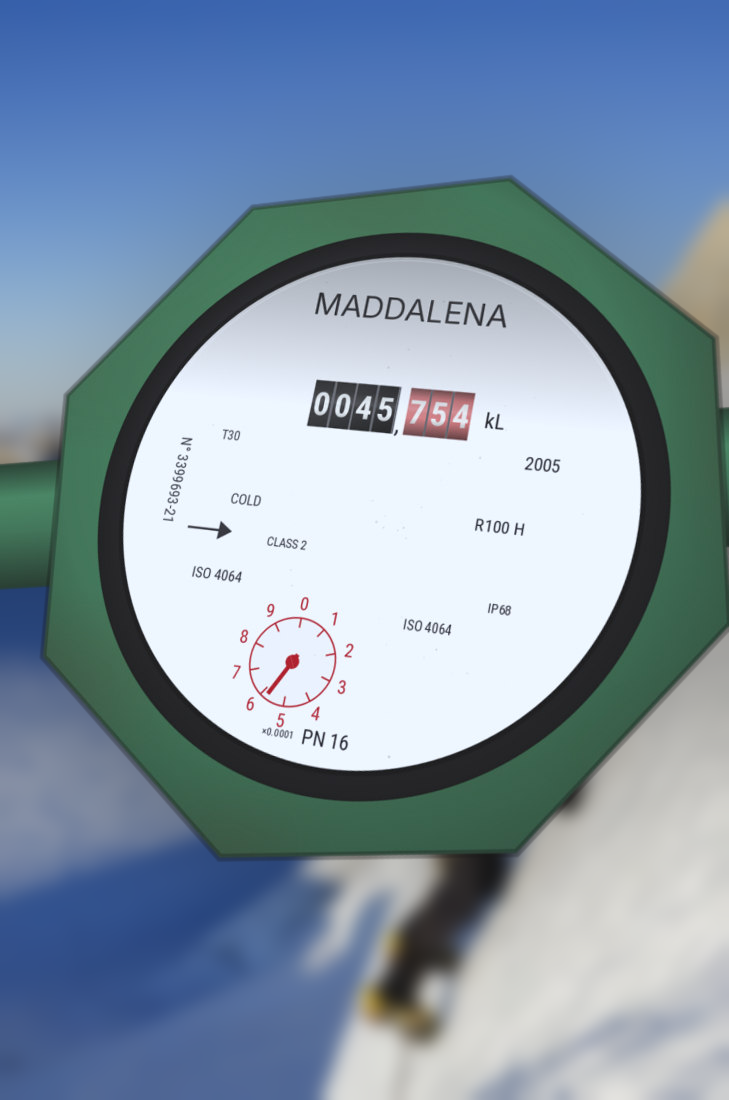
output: **45.7545** kL
